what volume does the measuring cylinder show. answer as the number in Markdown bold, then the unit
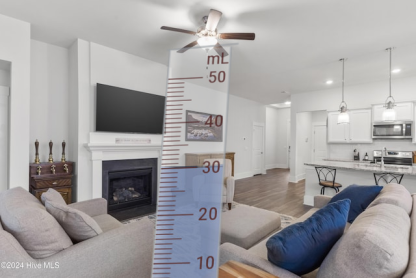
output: **30** mL
